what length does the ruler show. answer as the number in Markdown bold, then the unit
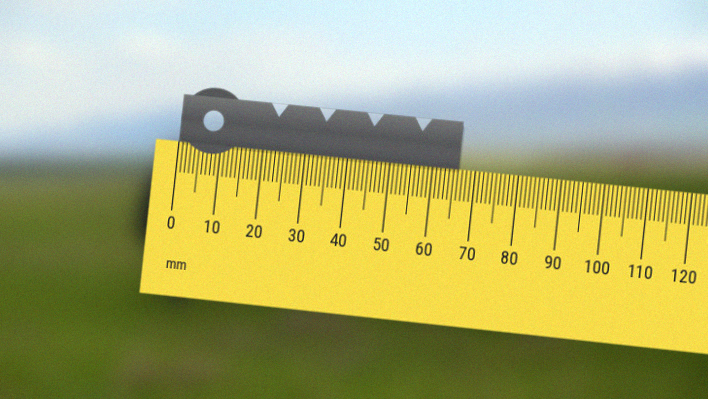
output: **66** mm
